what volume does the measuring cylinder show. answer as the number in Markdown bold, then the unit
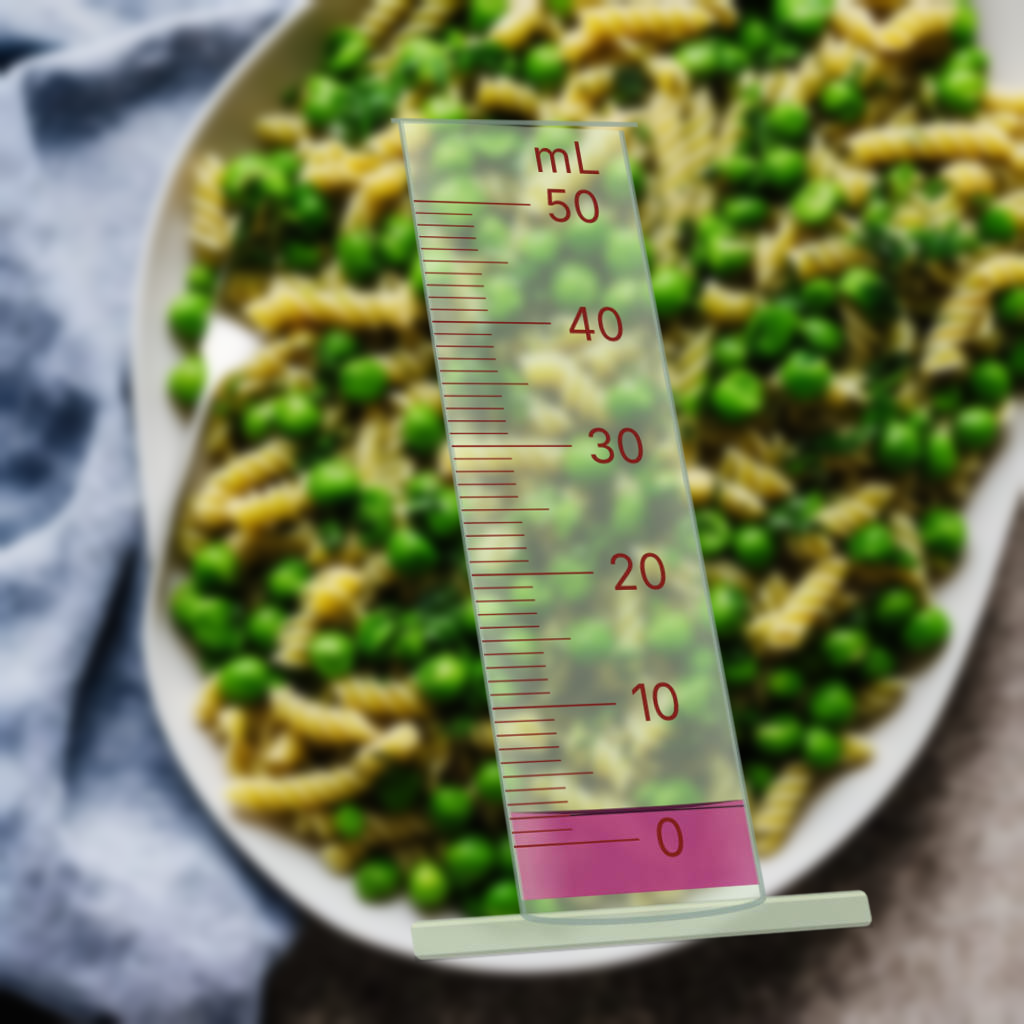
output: **2** mL
